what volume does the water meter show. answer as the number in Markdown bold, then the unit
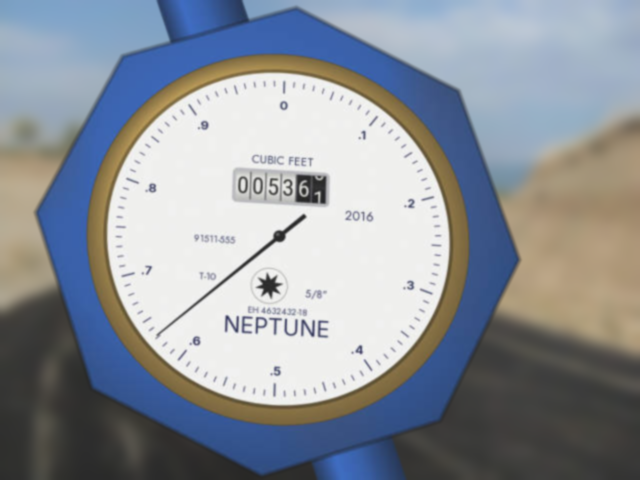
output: **5360.63** ft³
